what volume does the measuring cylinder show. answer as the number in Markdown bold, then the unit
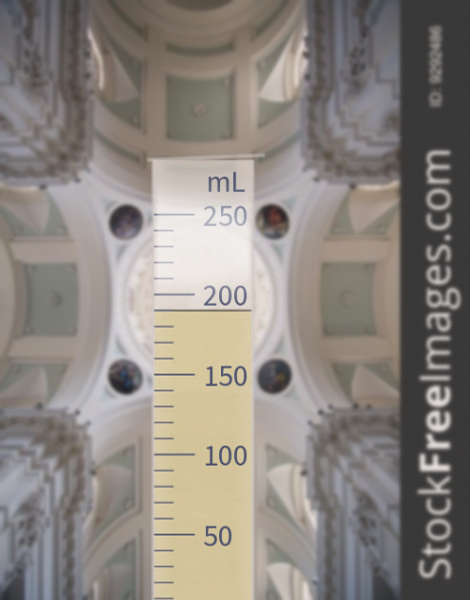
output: **190** mL
